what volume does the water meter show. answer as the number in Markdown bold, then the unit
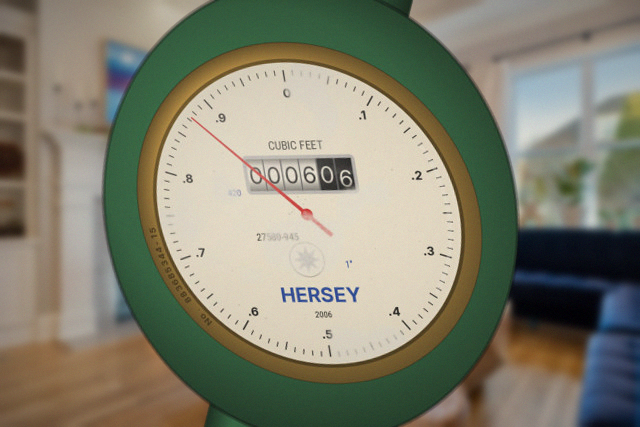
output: **605.87** ft³
